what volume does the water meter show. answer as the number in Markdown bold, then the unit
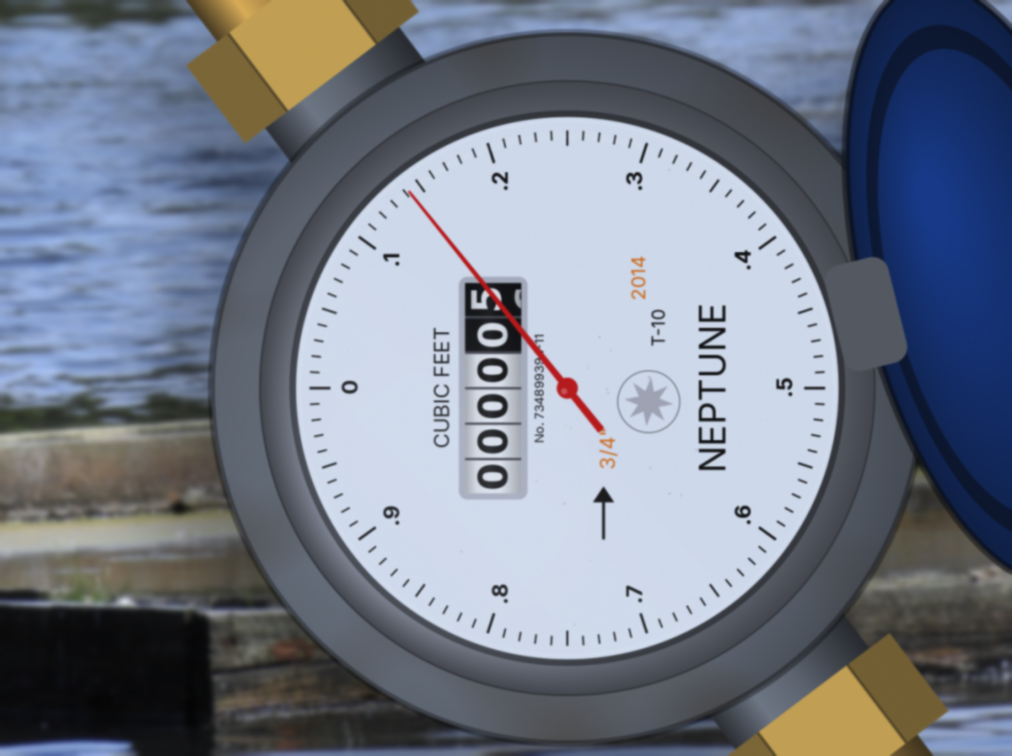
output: **5.14** ft³
